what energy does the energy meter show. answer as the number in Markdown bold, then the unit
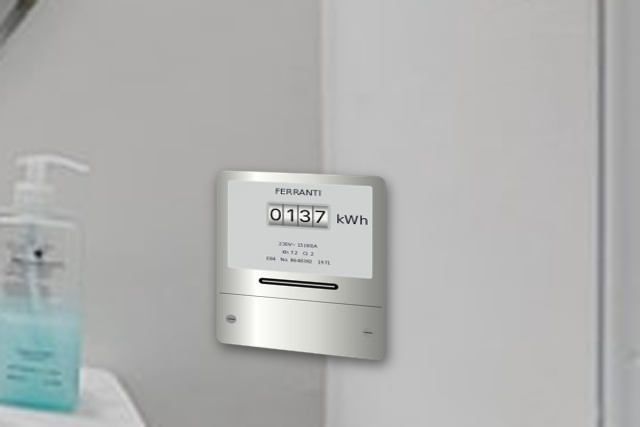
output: **137** kWh
